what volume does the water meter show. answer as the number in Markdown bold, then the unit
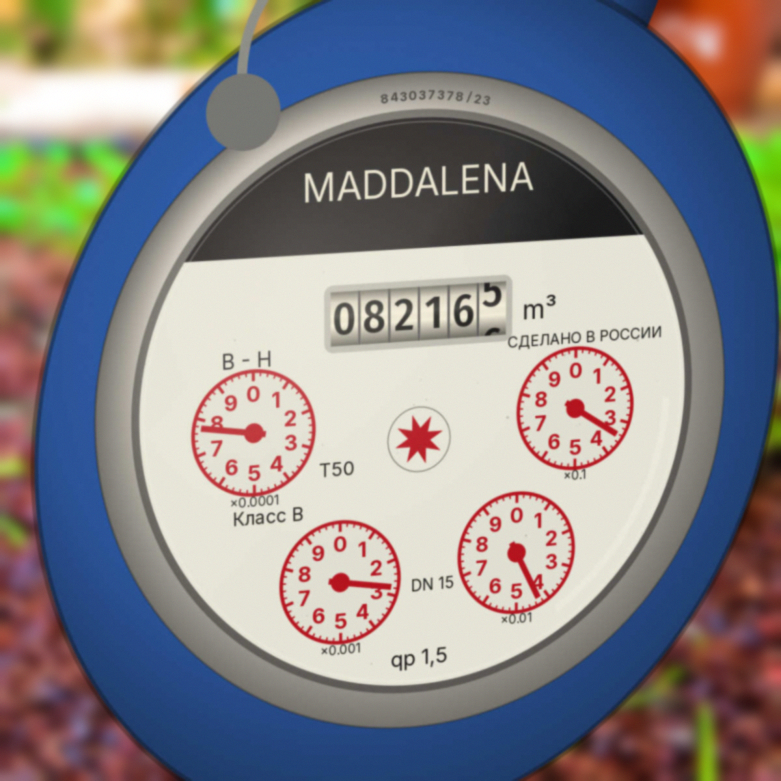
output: **82165.3427** m³
